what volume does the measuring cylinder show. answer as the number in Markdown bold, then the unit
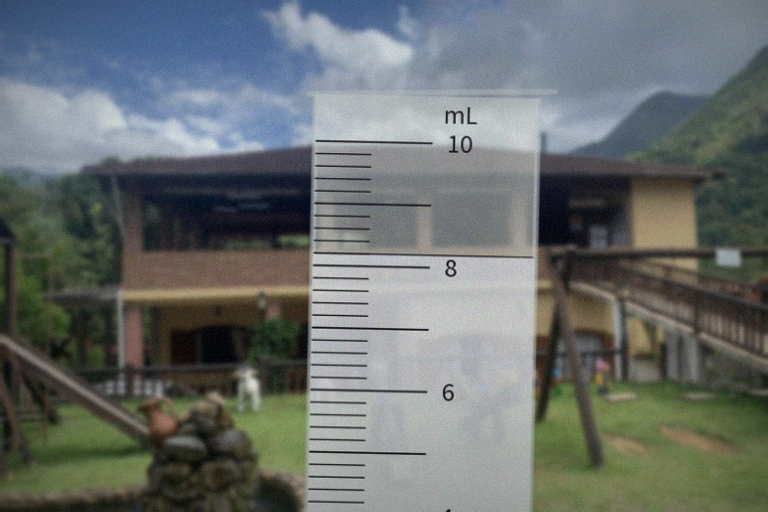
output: **8.2** mL
